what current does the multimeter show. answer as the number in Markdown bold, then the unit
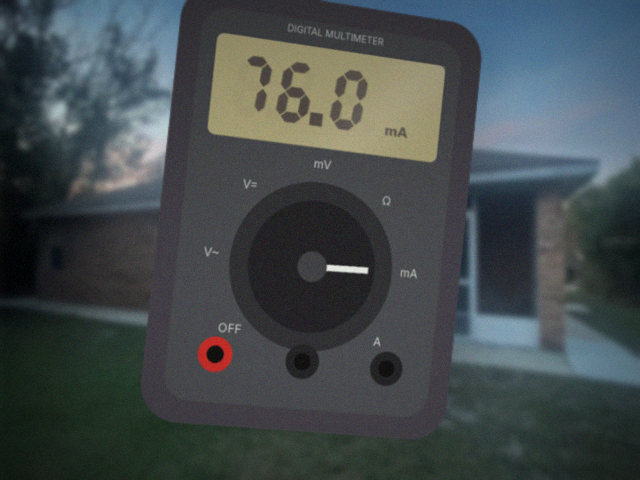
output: **76.0** mA
